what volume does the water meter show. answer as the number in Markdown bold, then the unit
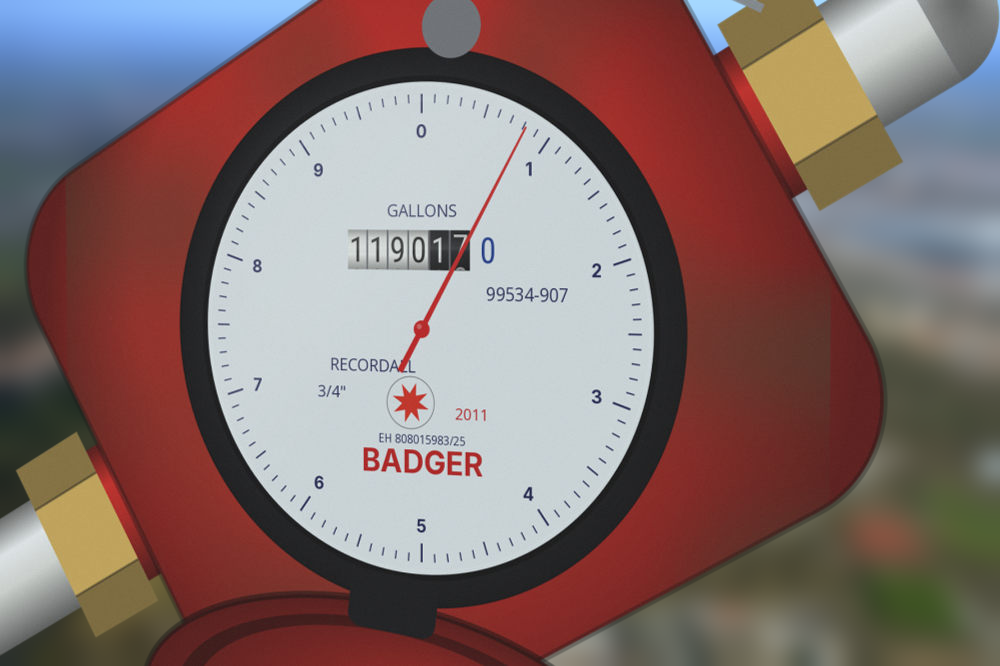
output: **1190170.8** gal
